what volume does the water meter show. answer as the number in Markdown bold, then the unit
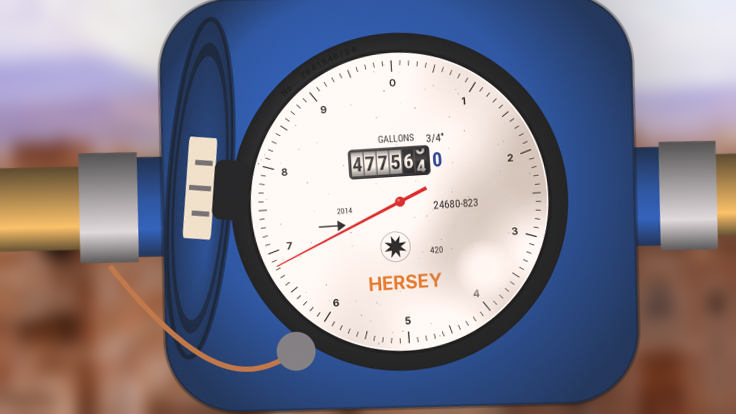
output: **4775636.8** gal
